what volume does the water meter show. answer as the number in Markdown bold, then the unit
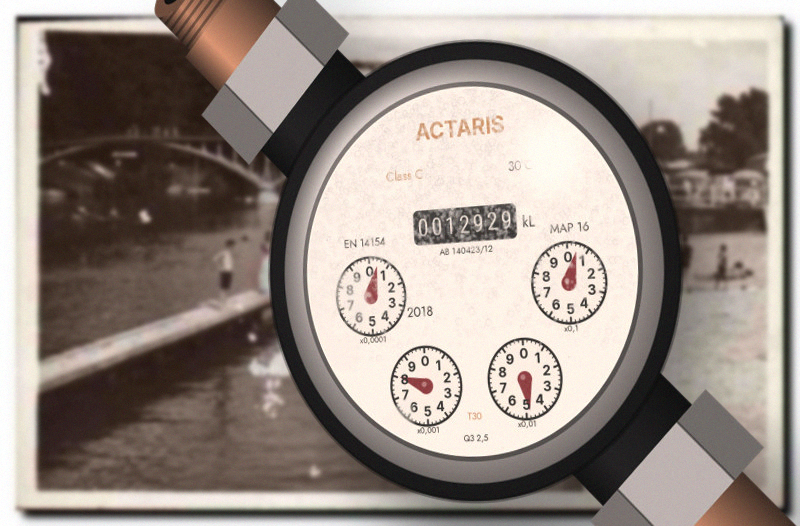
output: **12929.0480** kL
